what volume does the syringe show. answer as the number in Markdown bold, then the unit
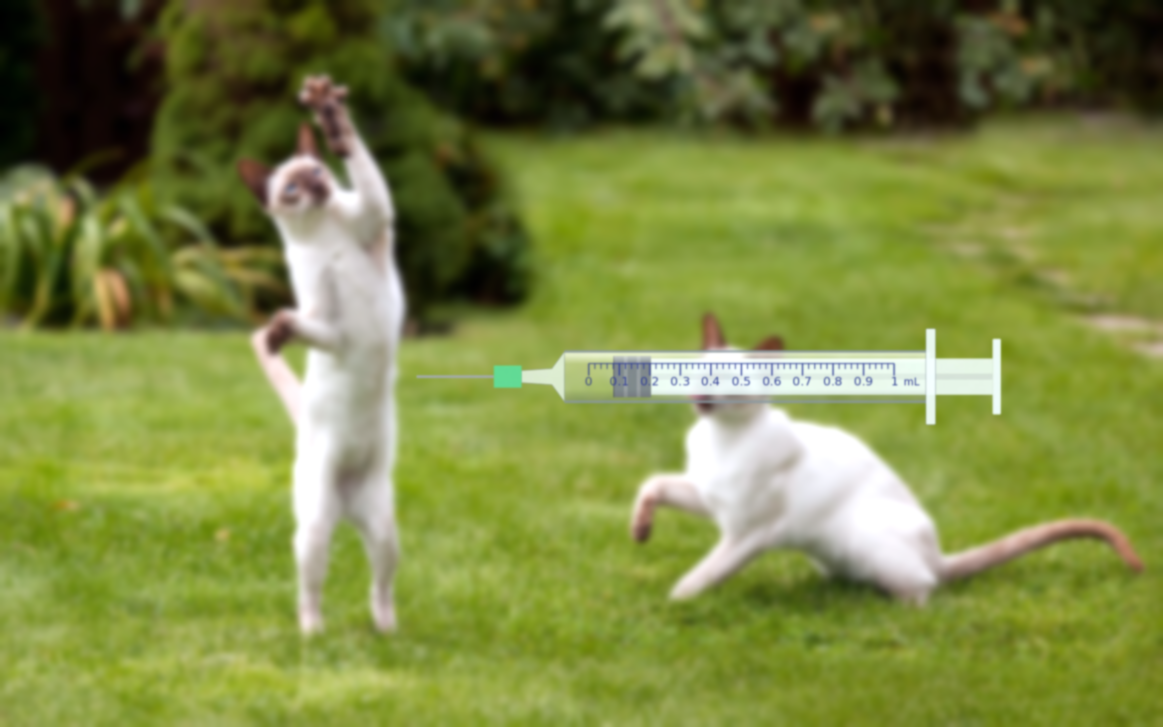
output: **0.08** mL
